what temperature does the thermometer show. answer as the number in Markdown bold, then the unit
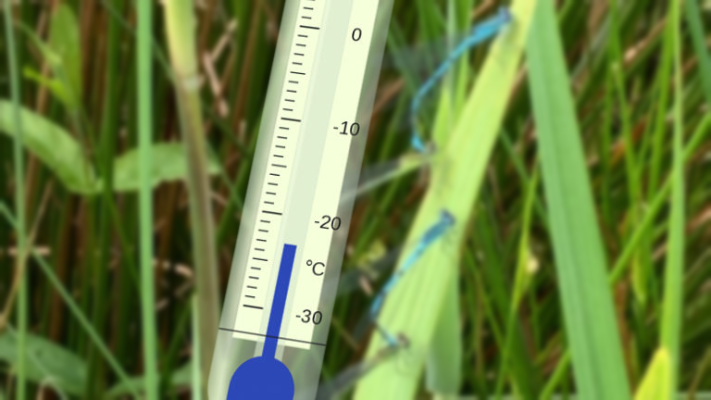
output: **-23** °C
